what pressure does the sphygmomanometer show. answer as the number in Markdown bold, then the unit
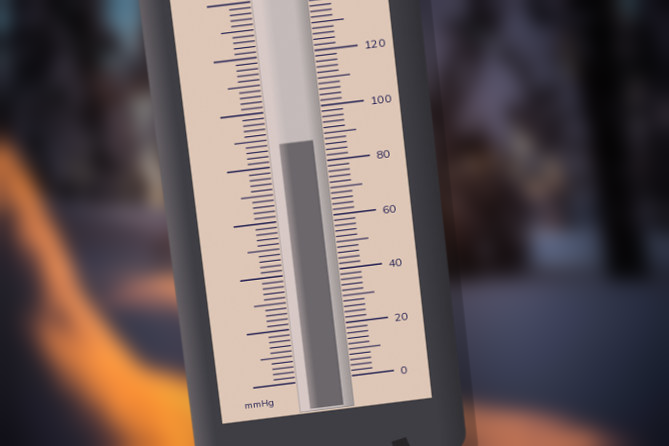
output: **88** mmHg
